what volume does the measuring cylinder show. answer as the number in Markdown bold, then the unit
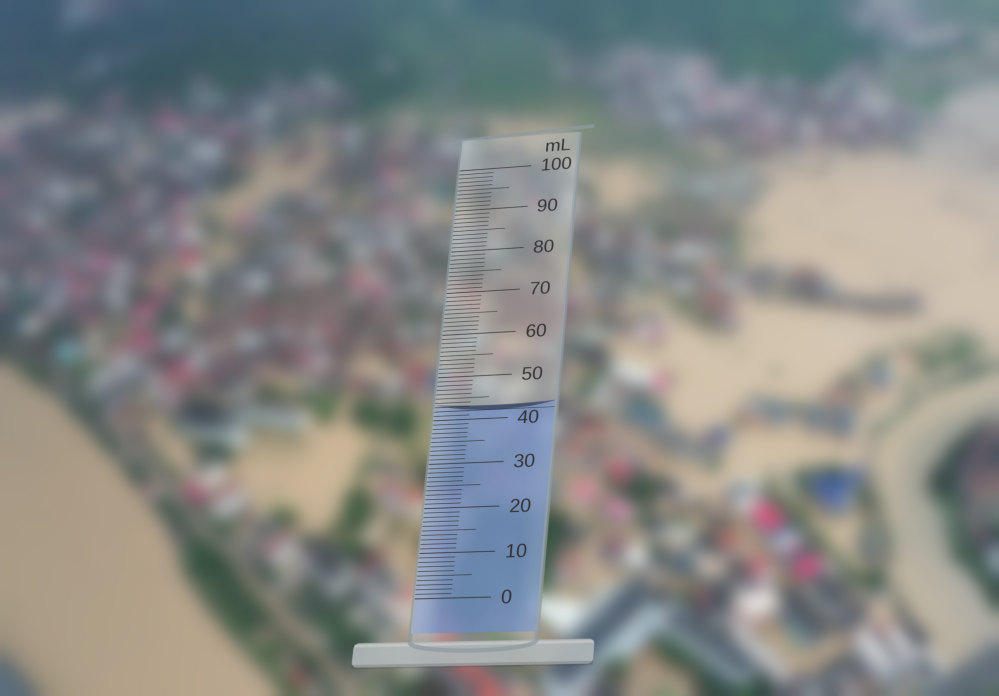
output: **42** mL
